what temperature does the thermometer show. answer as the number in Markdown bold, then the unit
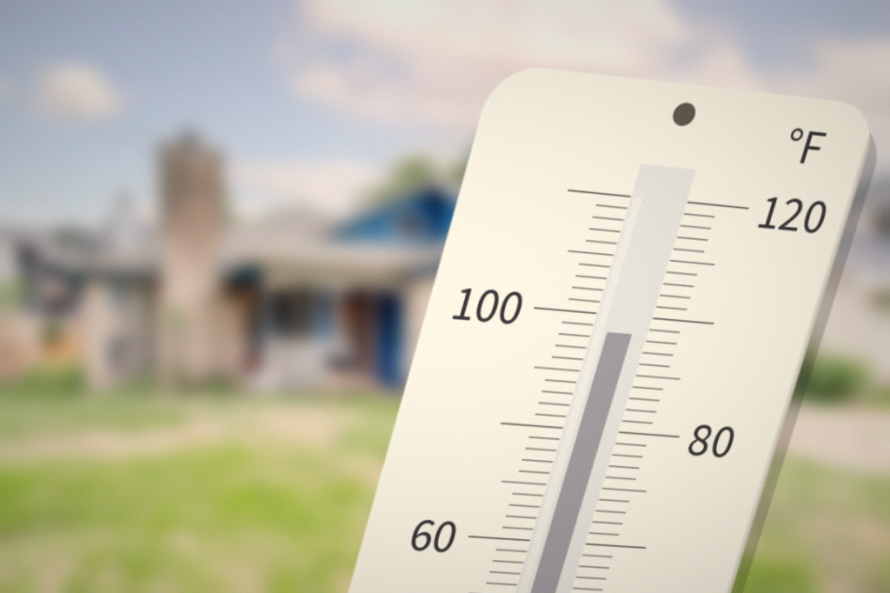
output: **97** °F
